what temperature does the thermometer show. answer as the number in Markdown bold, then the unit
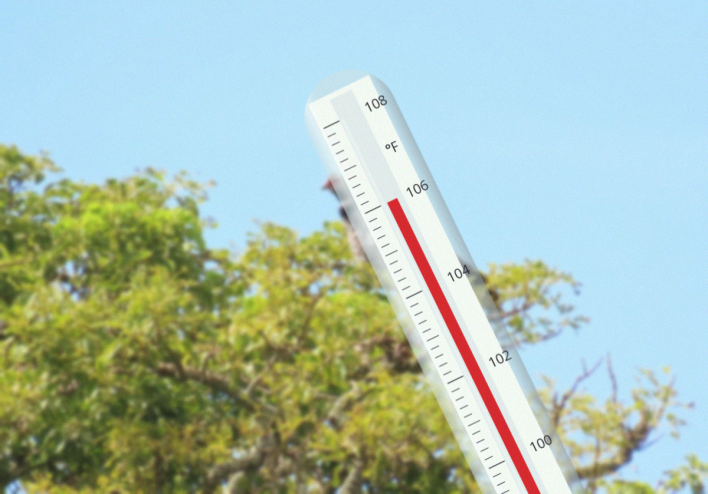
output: **106** °F
